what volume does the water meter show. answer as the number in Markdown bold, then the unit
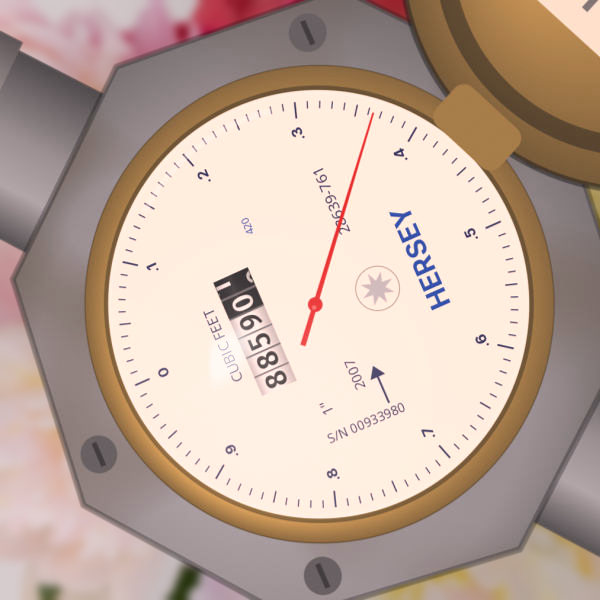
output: **885901.36** ft³
